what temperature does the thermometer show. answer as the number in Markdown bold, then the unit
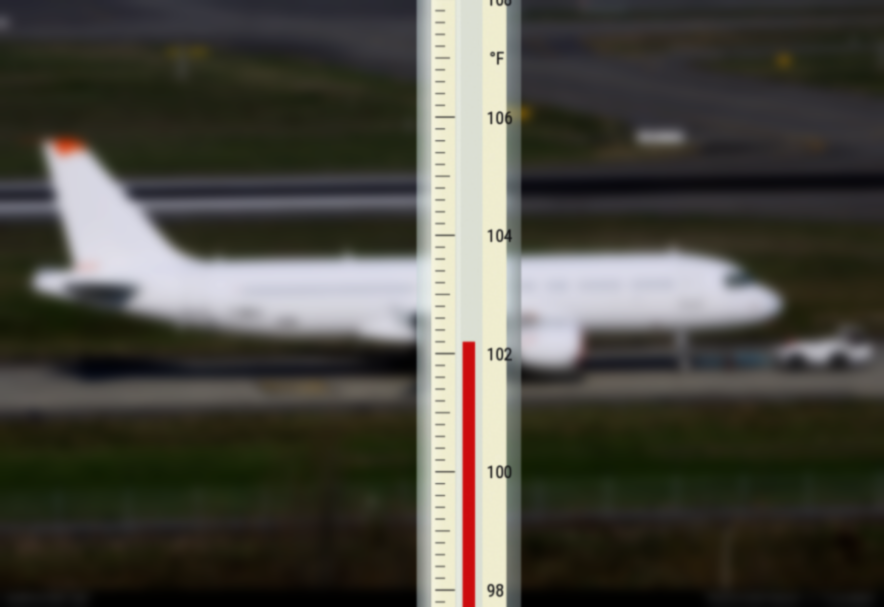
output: **102.2** °F
